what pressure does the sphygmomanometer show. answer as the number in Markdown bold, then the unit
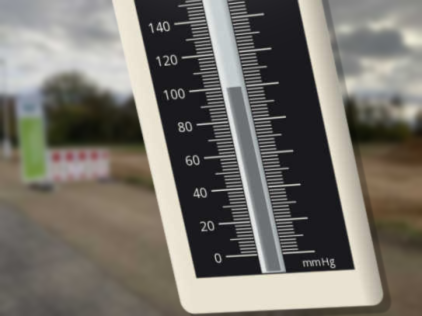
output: **100** mmHg
